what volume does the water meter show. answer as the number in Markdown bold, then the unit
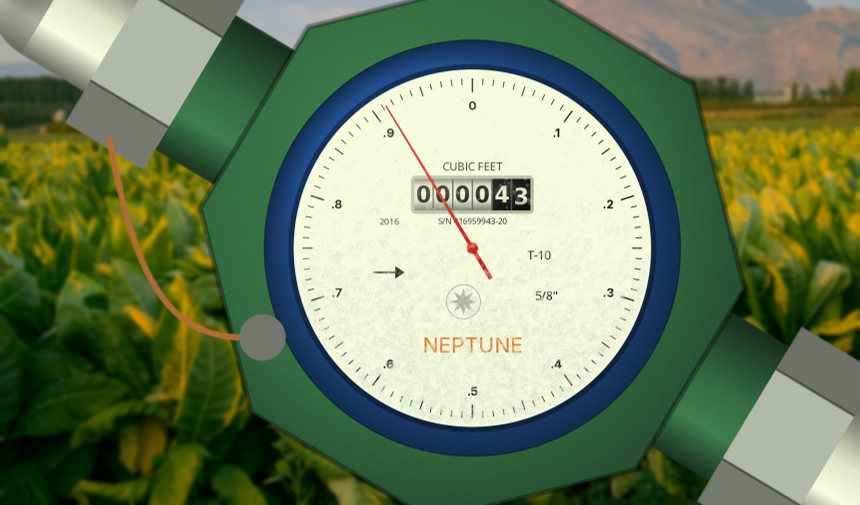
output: **42.91** ft³
